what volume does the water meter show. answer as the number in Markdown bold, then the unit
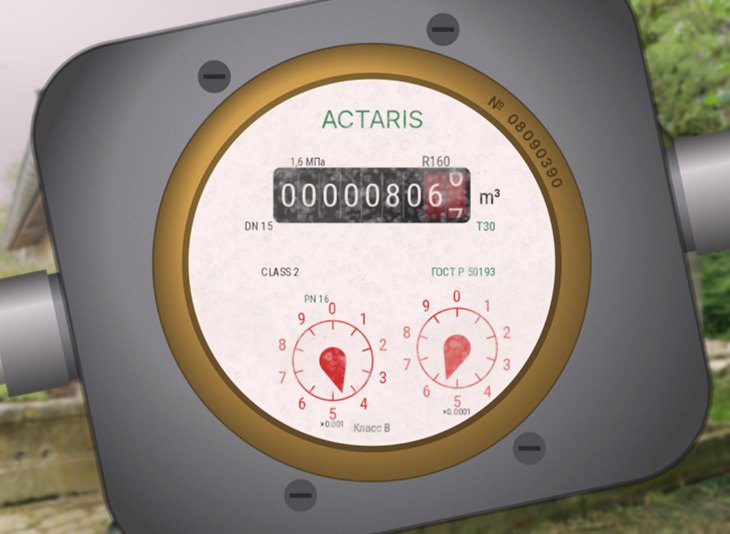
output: **80.6645** m³
